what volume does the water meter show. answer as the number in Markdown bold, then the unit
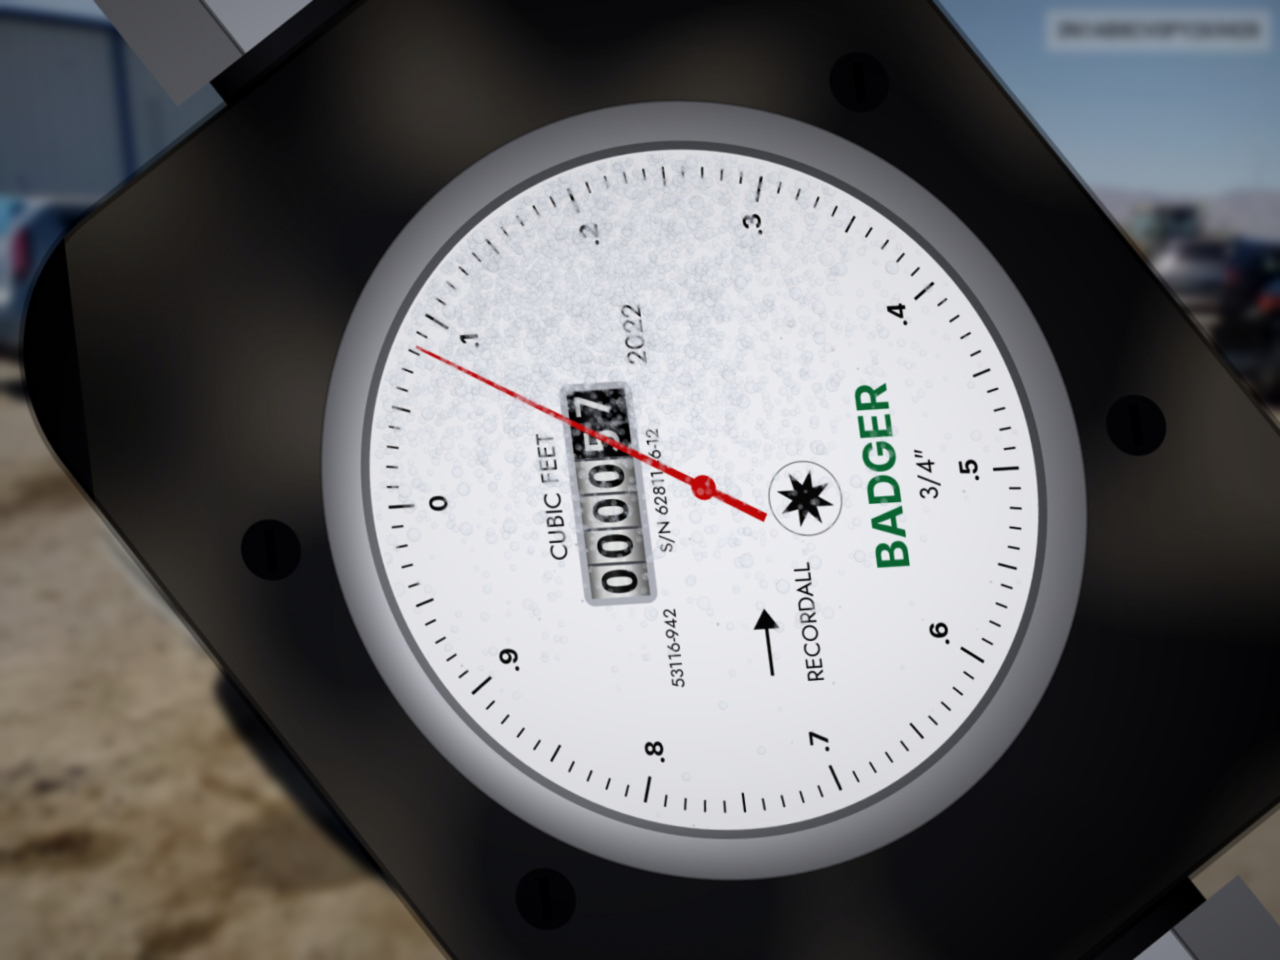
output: **57.08** ft³
